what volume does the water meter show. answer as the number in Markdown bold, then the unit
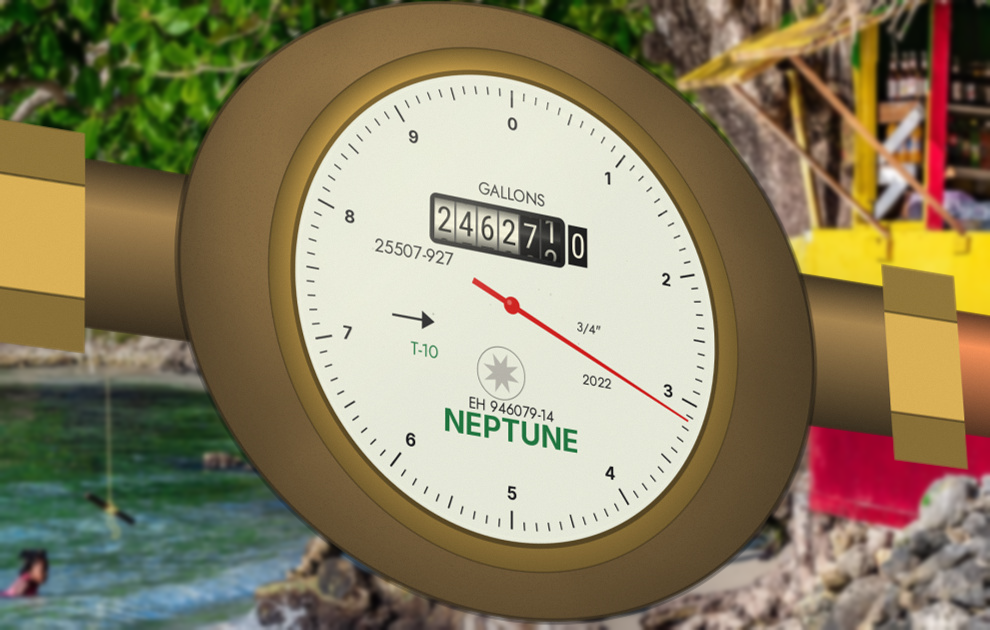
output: **2462713.1** gal
